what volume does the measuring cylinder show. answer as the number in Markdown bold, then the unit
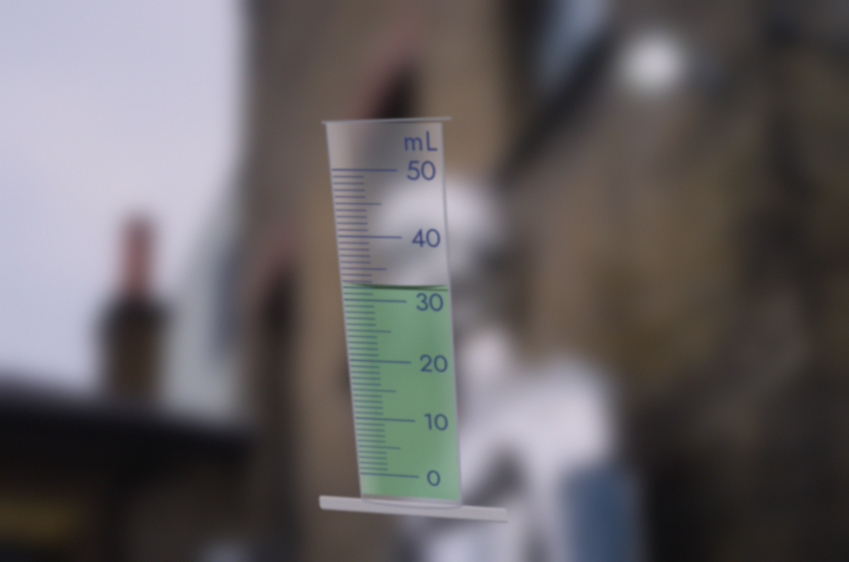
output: **32** mL
